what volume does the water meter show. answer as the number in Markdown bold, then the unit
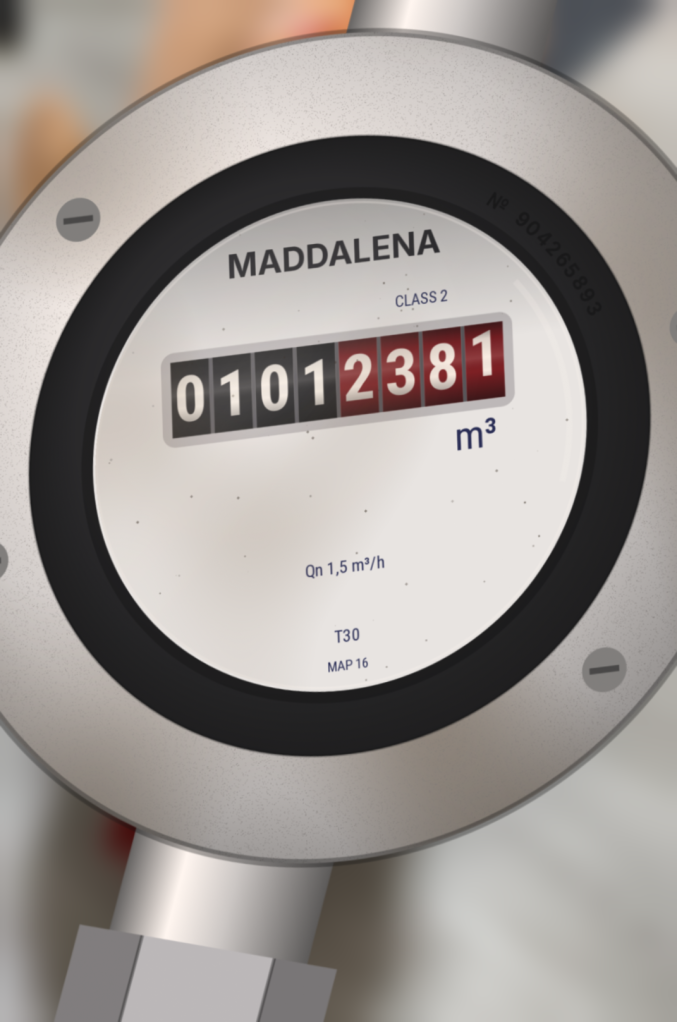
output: **101.2381** m³
